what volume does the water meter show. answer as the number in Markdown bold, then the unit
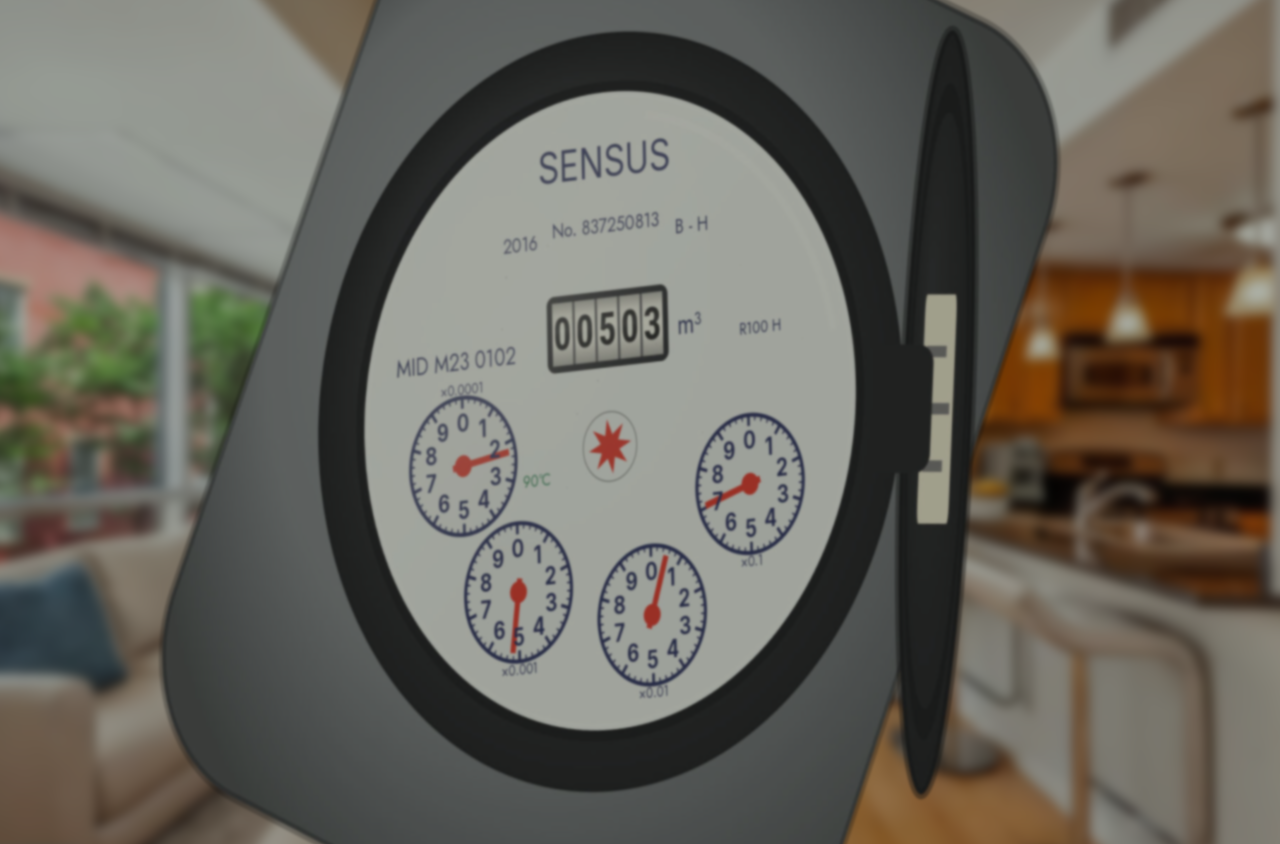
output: **503.7052** m³
